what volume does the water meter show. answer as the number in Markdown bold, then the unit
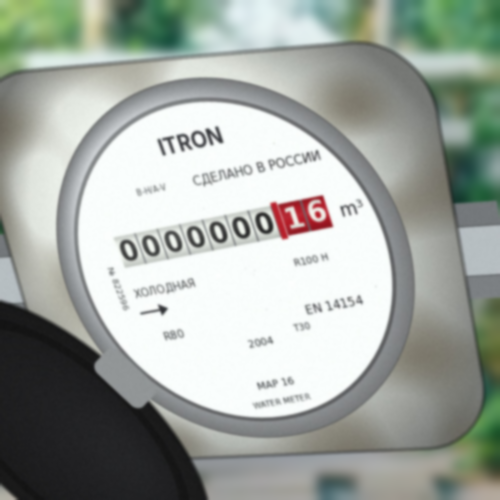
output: **0.16** m³
